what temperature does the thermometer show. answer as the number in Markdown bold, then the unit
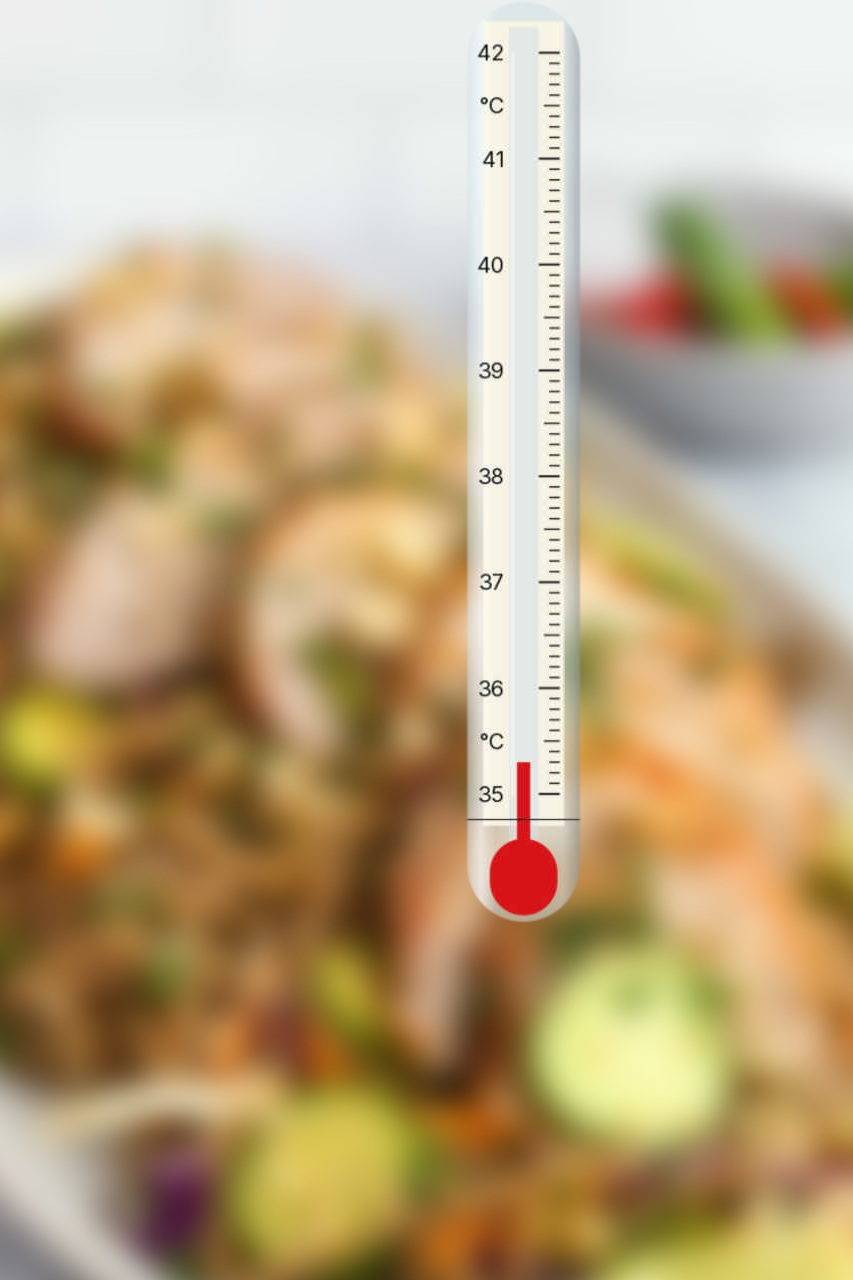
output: **35.3** °C
